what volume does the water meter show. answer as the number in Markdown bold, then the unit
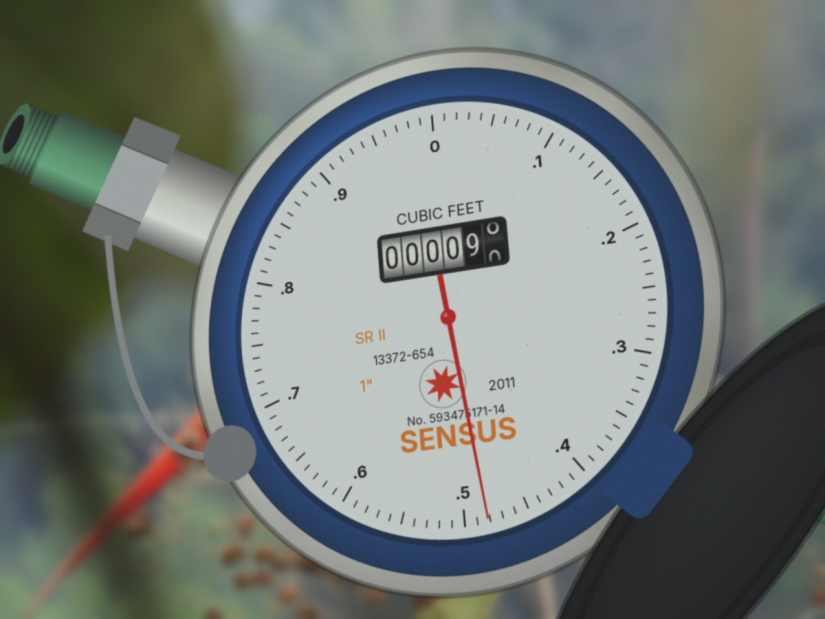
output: **98.48** ft³
